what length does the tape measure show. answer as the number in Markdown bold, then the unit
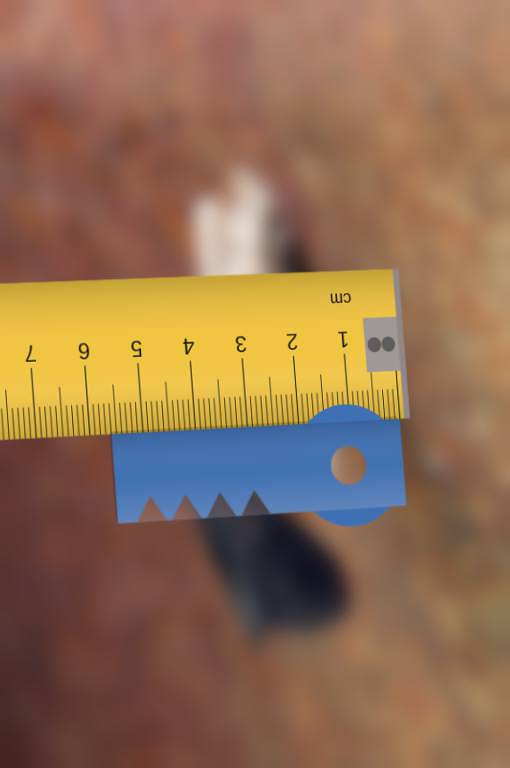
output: **5.6** cm
